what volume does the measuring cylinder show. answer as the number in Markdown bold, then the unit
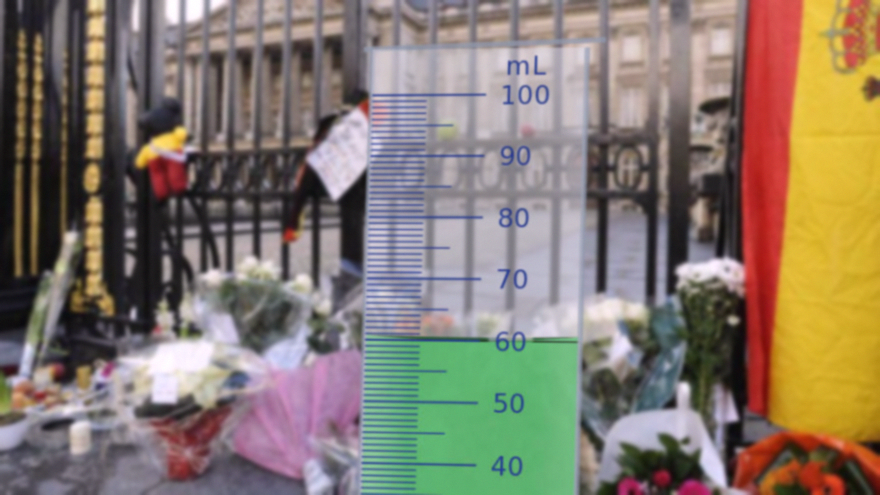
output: **60** mL
